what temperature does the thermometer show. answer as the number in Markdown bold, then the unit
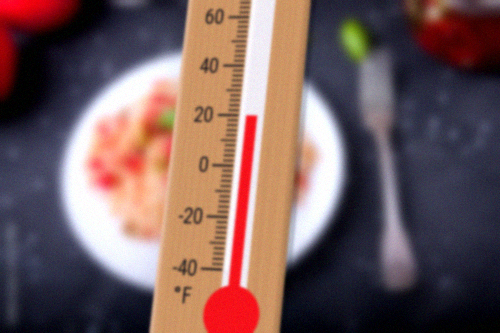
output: **20** °F
